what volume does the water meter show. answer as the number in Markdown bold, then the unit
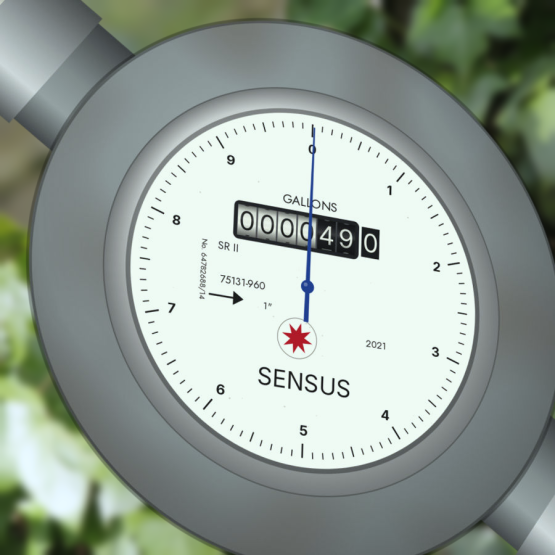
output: **490.0** gal
